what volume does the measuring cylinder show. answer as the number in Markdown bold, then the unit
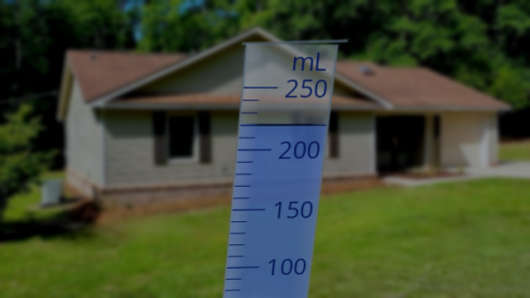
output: **220** mL
